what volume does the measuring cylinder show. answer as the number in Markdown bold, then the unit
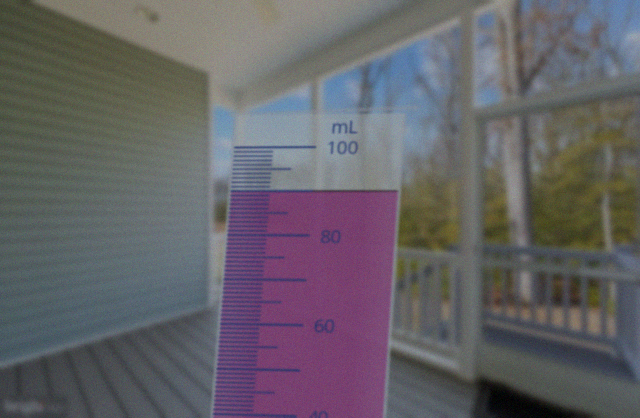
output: **90** mL
